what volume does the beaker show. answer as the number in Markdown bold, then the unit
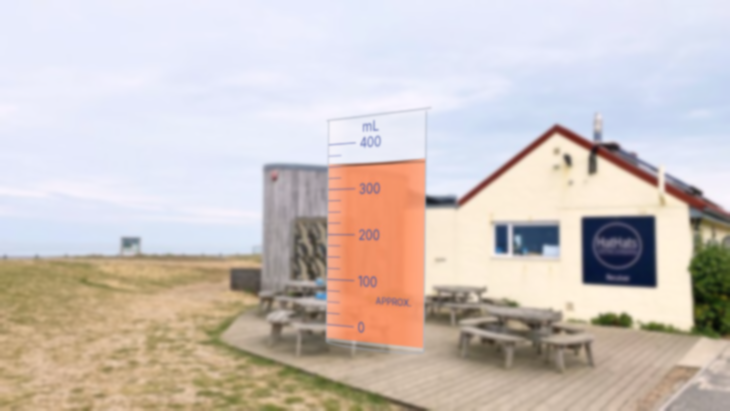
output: **350** mL
